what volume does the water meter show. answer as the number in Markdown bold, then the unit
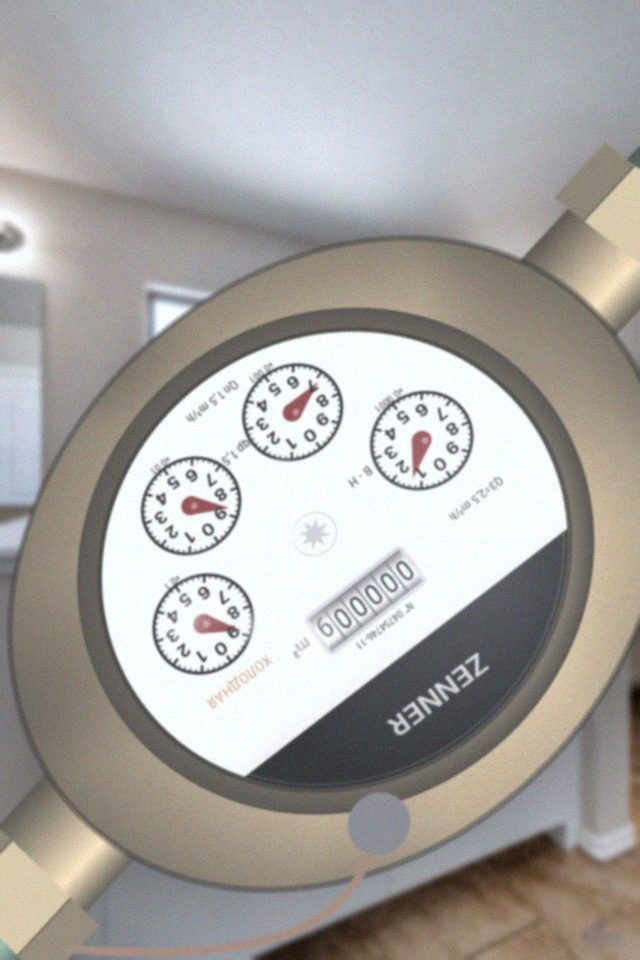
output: **8.8871** m³
